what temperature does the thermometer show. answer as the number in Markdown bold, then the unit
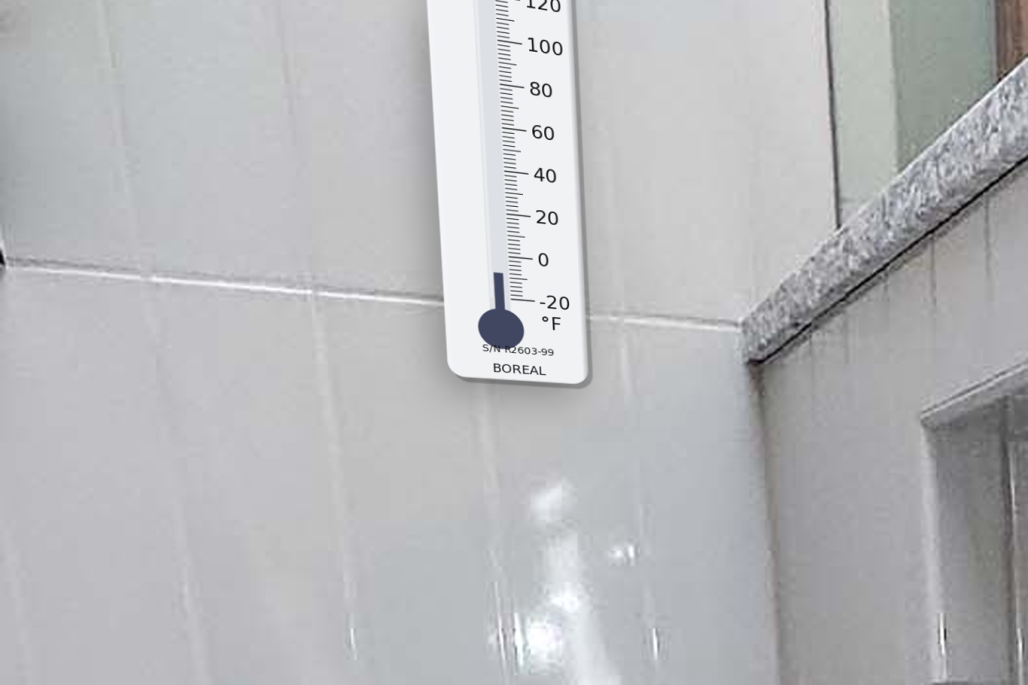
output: **-8** °F
